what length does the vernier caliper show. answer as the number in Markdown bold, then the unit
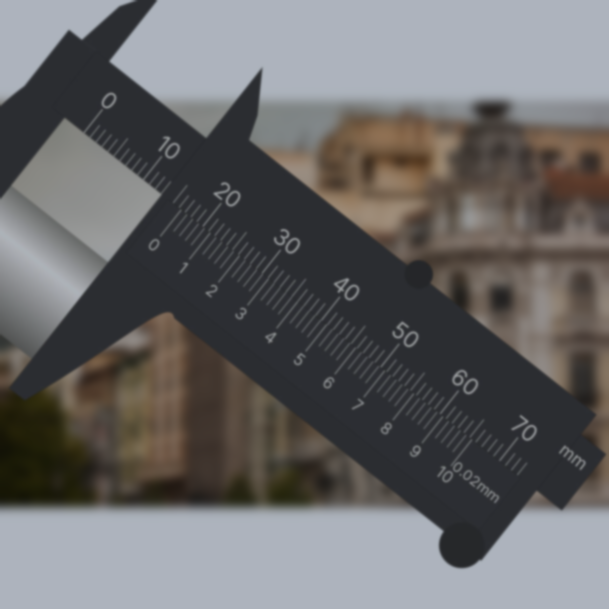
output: **16.4** mm
